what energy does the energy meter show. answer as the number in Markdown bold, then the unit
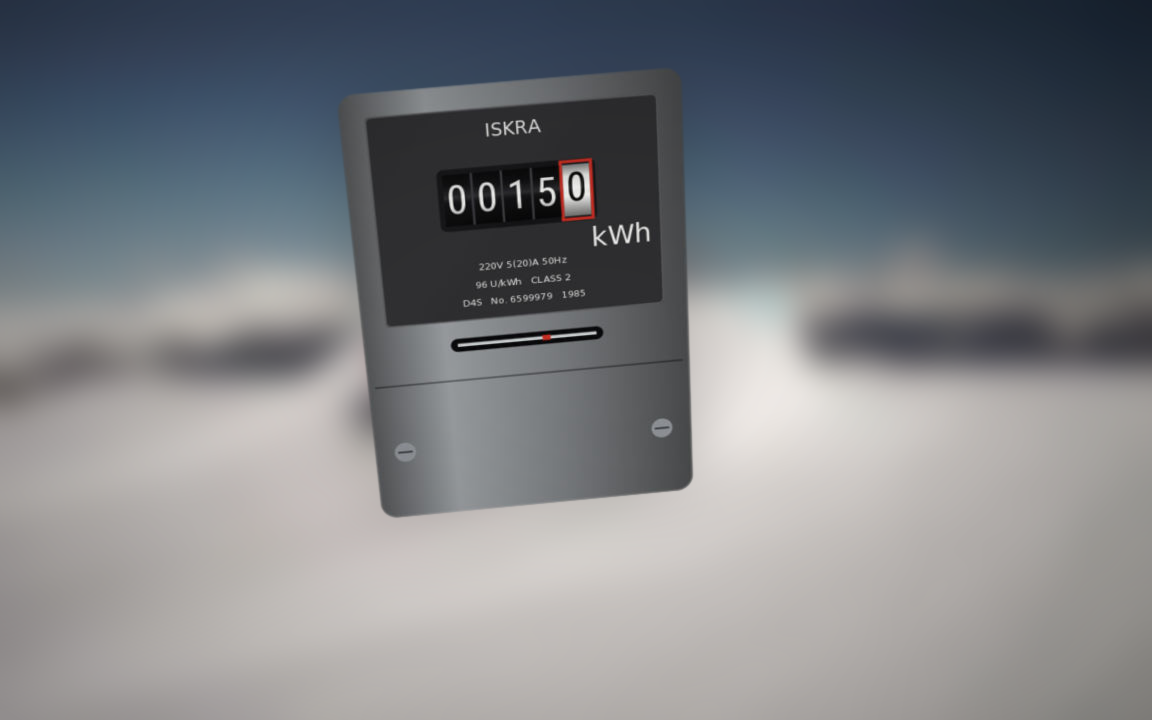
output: **15.0** kWh
